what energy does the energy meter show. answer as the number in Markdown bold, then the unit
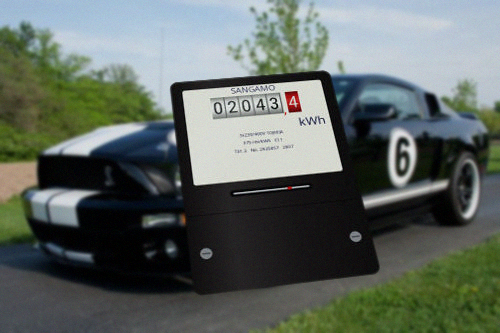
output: **2043.4** kWh
